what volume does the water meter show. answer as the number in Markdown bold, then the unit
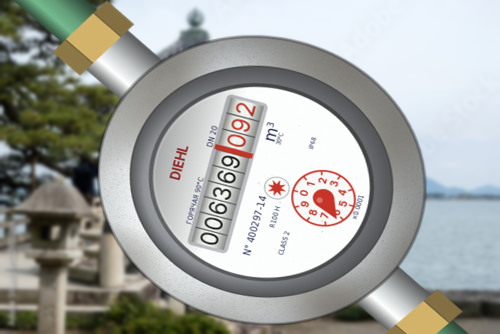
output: **6369.0926** m³
